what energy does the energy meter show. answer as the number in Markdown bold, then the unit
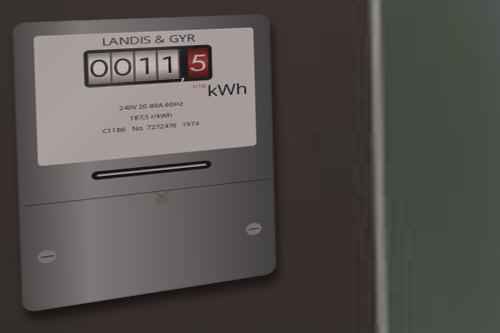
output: **11.5** kWh
